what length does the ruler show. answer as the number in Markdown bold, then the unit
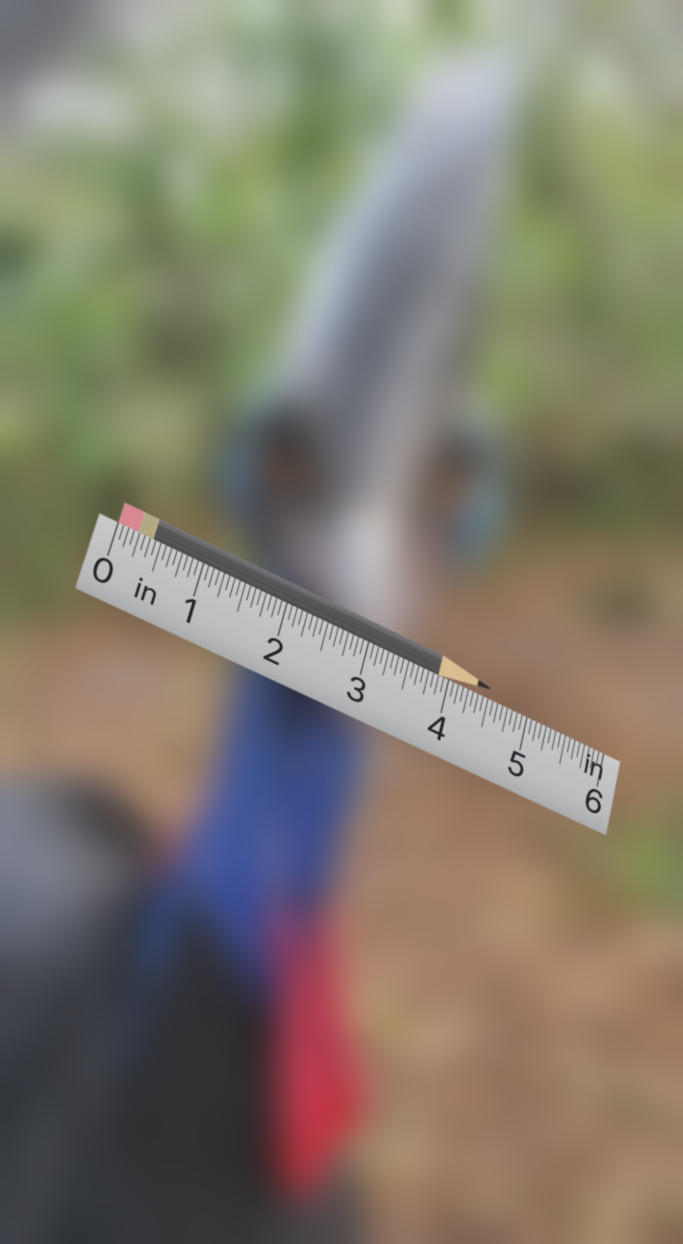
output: **4.5** in
